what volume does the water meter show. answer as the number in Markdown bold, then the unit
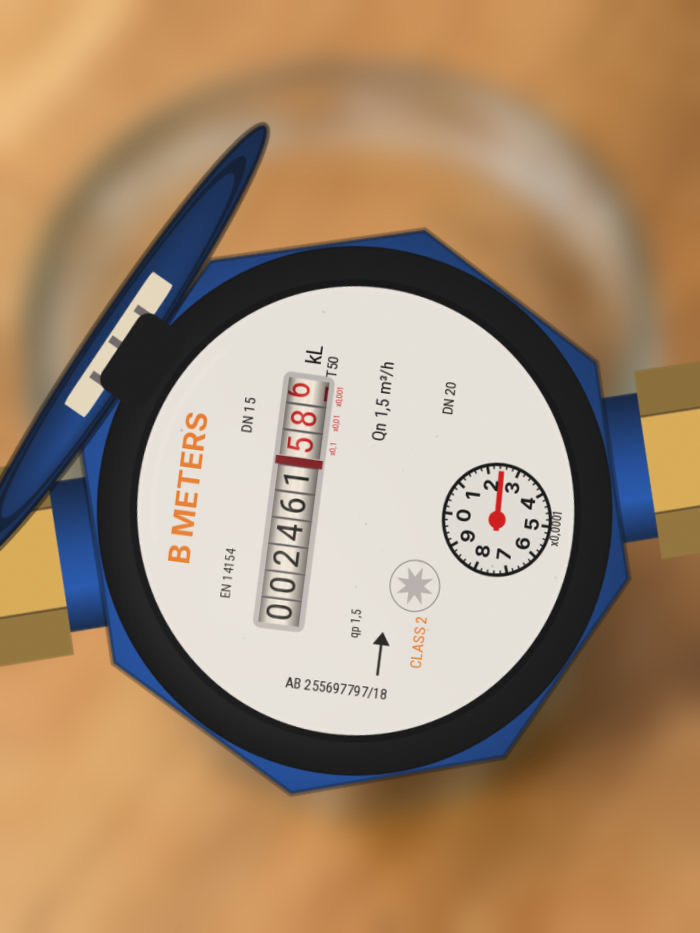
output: **2461.5862** kL
